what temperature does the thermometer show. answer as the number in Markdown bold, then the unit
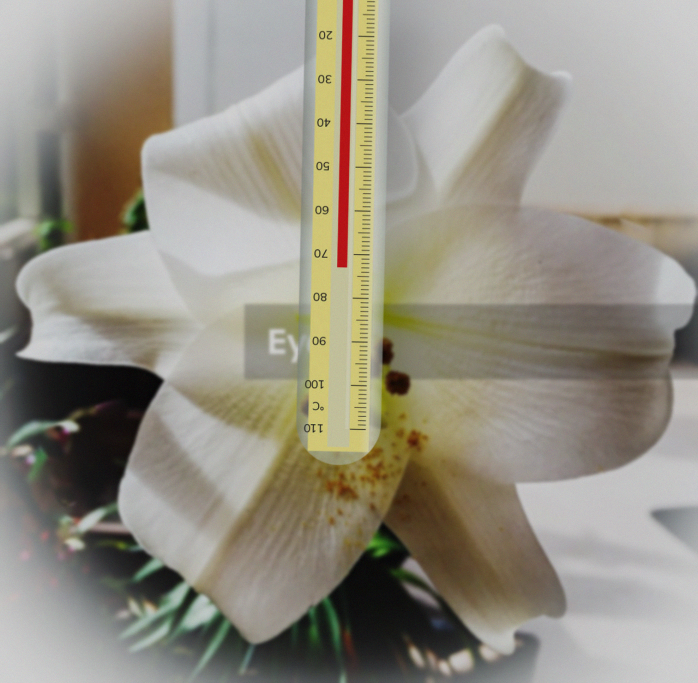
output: **73** °C
